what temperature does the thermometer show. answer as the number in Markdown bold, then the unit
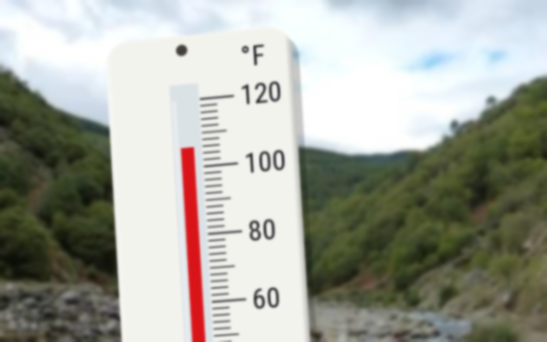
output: **106** °F
